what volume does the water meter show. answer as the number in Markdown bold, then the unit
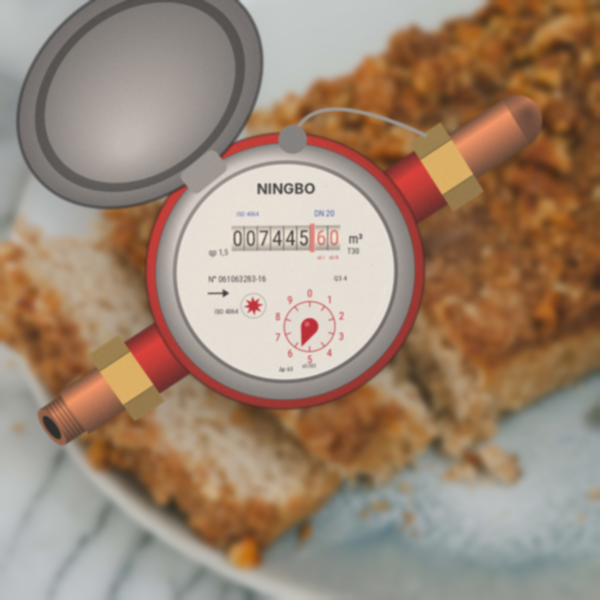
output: **7445.605** m³
